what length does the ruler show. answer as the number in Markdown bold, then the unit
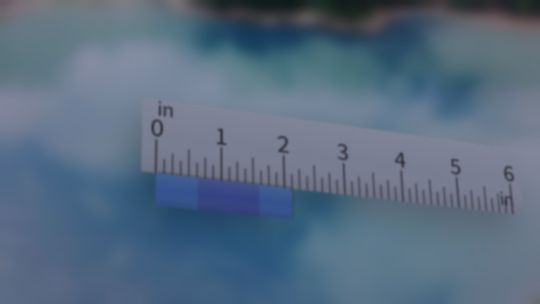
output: **2.125** in
